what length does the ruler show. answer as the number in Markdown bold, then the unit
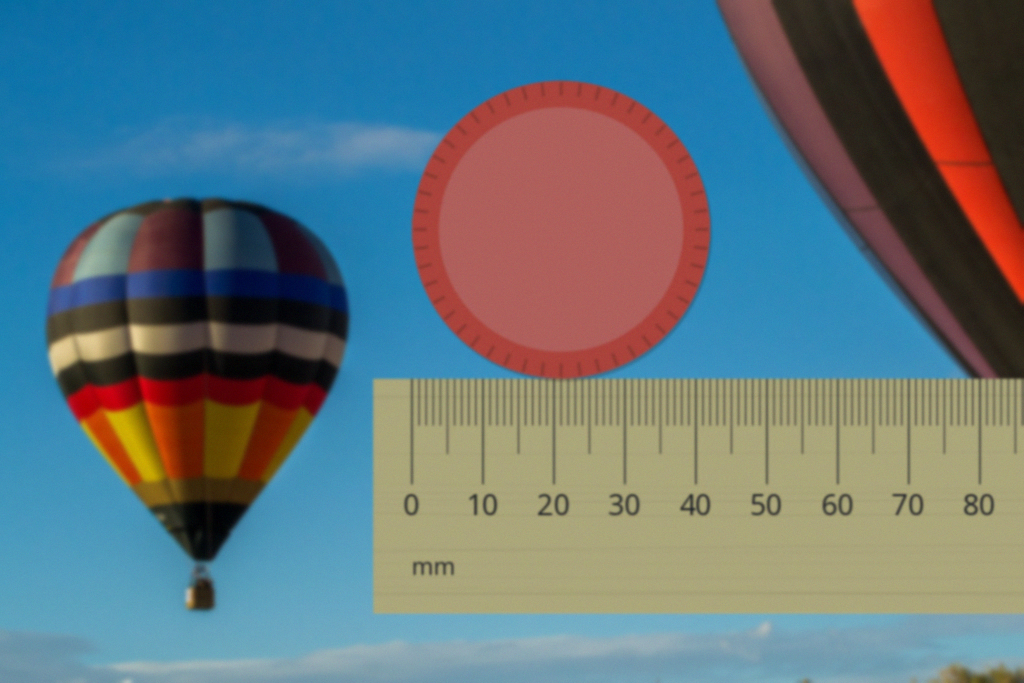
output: **42** mm
